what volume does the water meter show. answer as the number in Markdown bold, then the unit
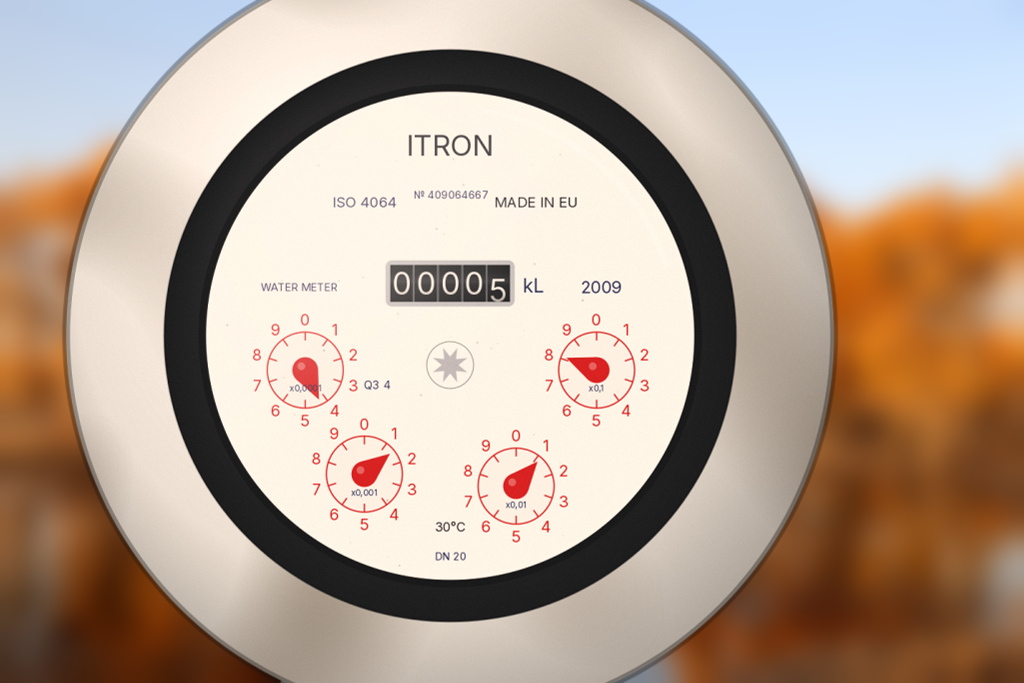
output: **4.8114** kL
